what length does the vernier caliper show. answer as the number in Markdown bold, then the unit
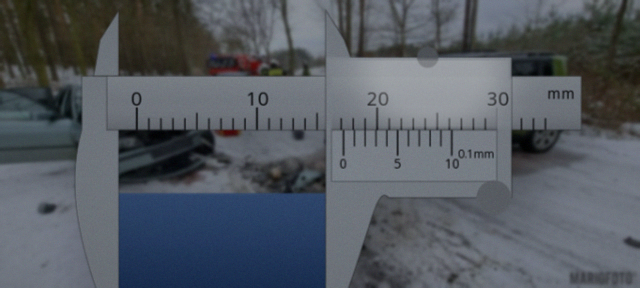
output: **17.2** mm
